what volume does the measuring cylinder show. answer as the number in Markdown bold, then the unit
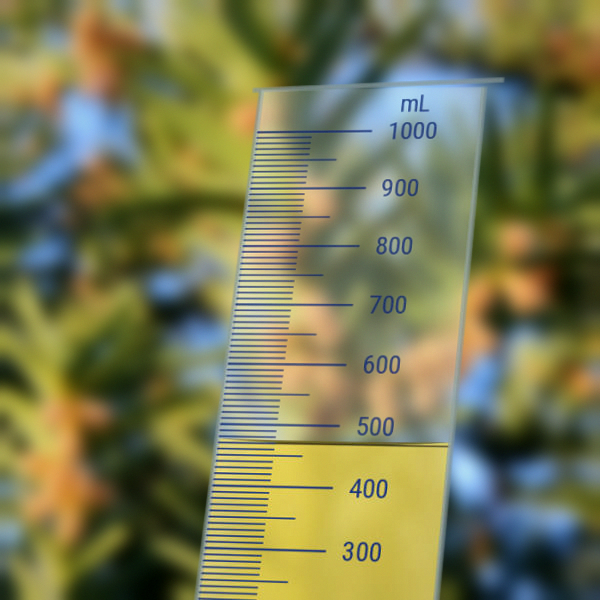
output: **470** mL
